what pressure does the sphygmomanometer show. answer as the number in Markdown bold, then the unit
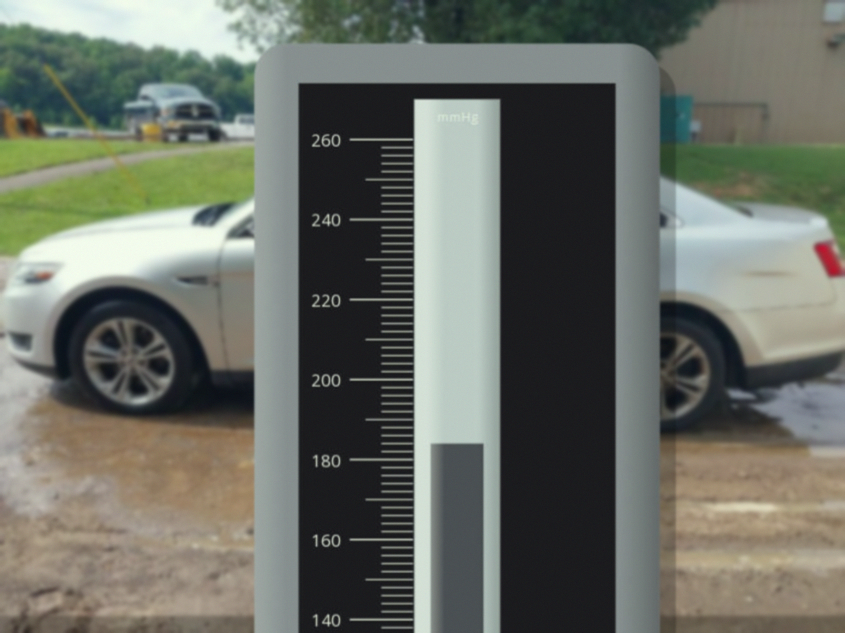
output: **184** mmHg
